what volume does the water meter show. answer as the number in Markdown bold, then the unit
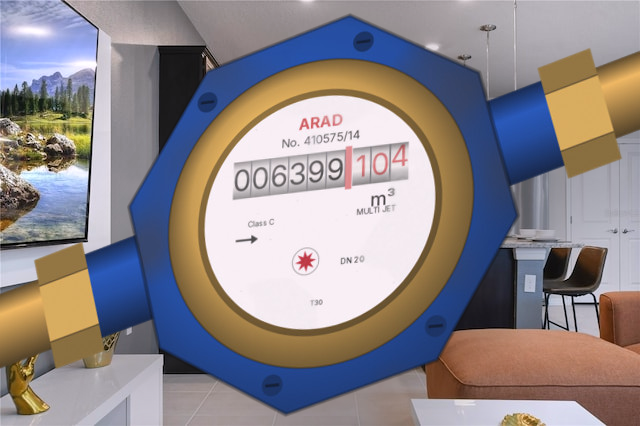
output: **6399.104** m³
